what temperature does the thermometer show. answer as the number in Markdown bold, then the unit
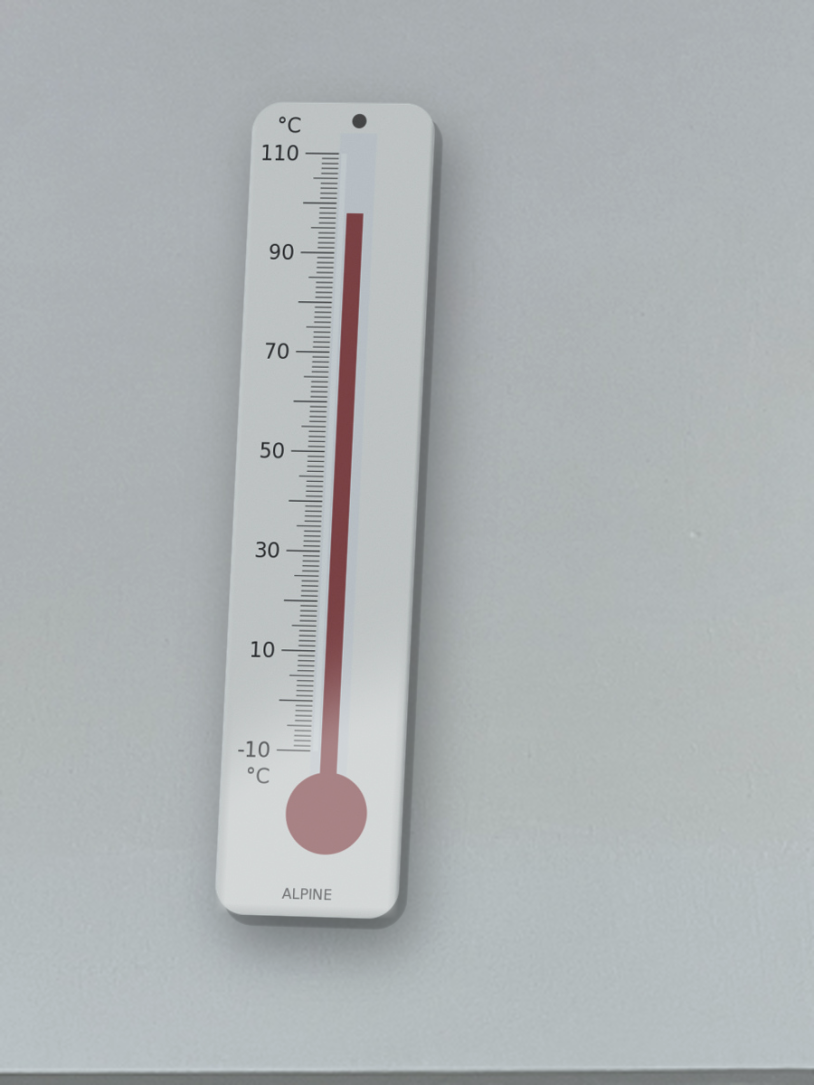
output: **98** °C
